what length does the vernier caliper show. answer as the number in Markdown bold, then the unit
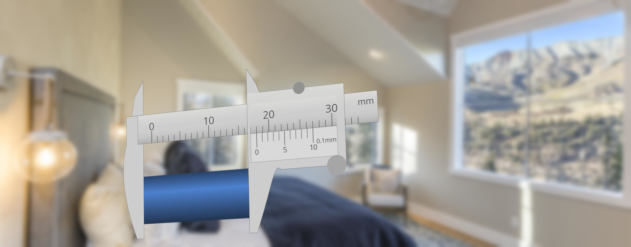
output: **18.0** mm
